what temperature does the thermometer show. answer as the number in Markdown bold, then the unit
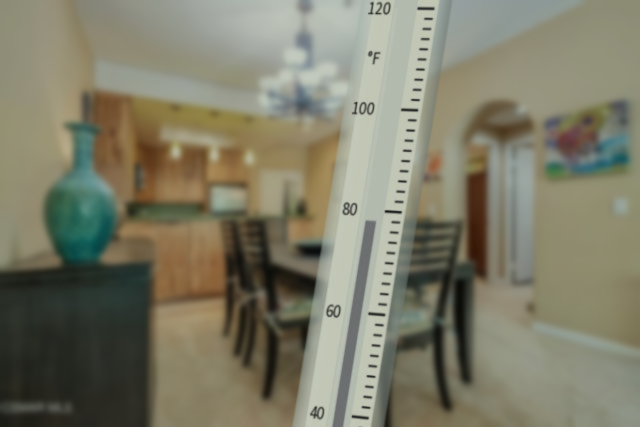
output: **78** °F
